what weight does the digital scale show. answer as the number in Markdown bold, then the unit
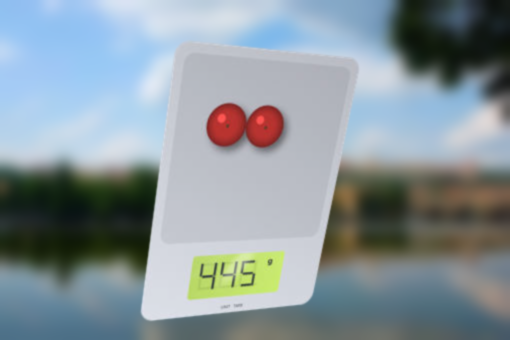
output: **445** g
